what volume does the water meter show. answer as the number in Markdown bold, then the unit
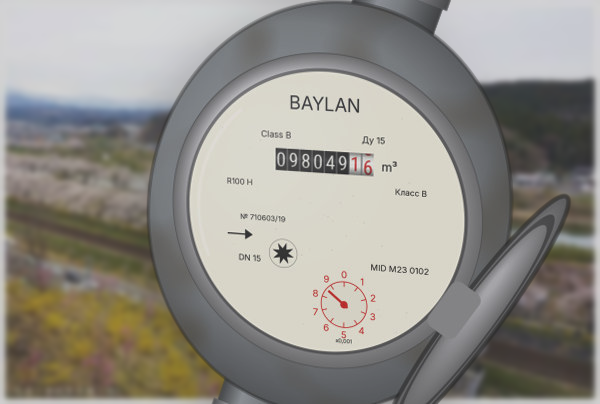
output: **98049.158** m³
